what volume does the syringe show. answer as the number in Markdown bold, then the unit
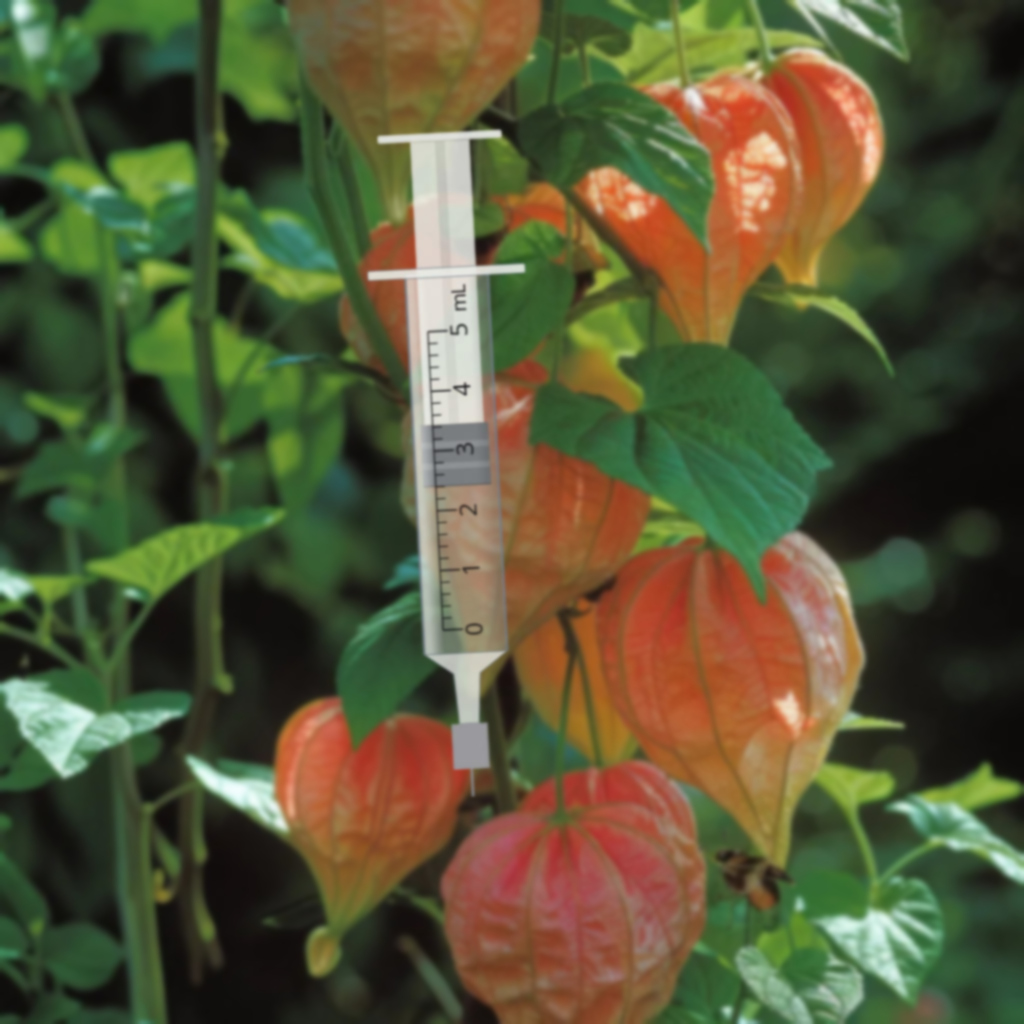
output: **2.4** mL
